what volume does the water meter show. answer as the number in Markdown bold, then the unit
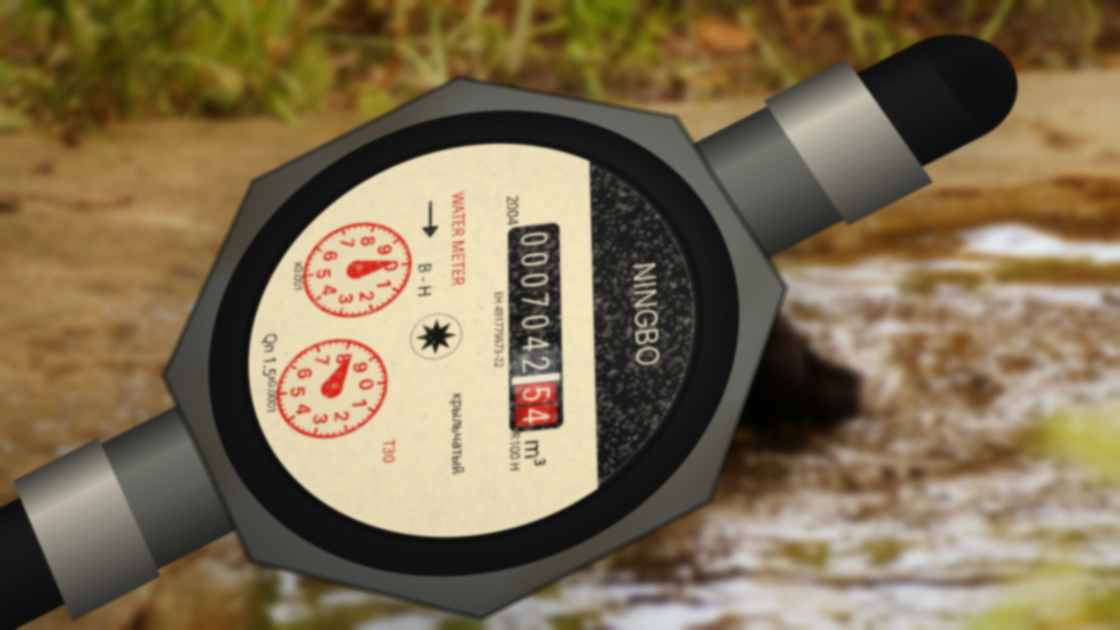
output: **7042.5398** m³
